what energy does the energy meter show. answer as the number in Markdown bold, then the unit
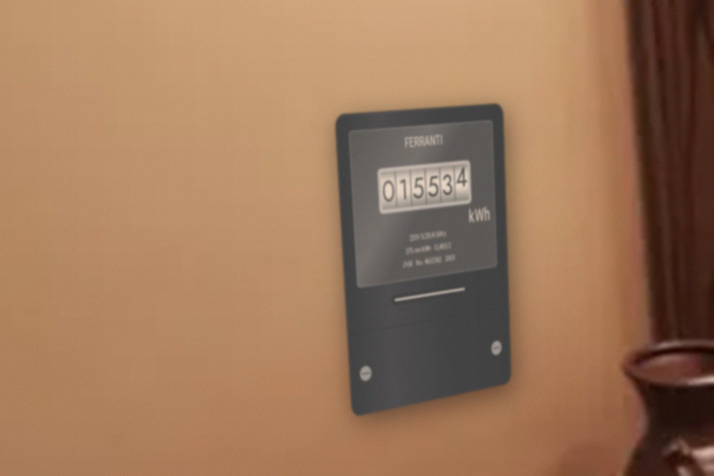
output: **15534** kWh
